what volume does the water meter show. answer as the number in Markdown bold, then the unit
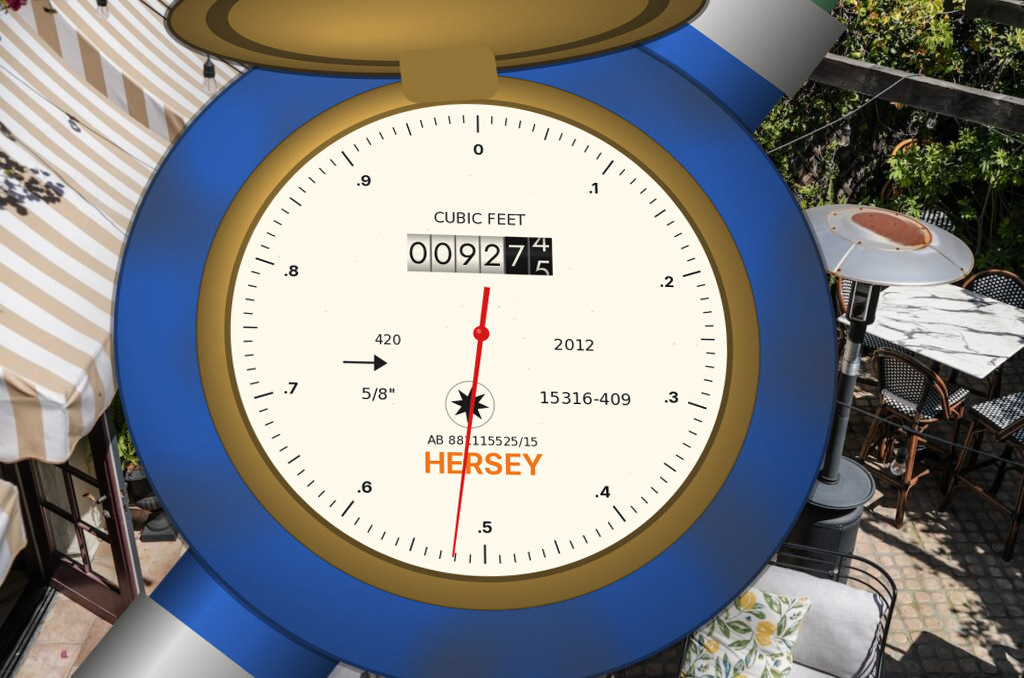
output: **9274.52** ft³
